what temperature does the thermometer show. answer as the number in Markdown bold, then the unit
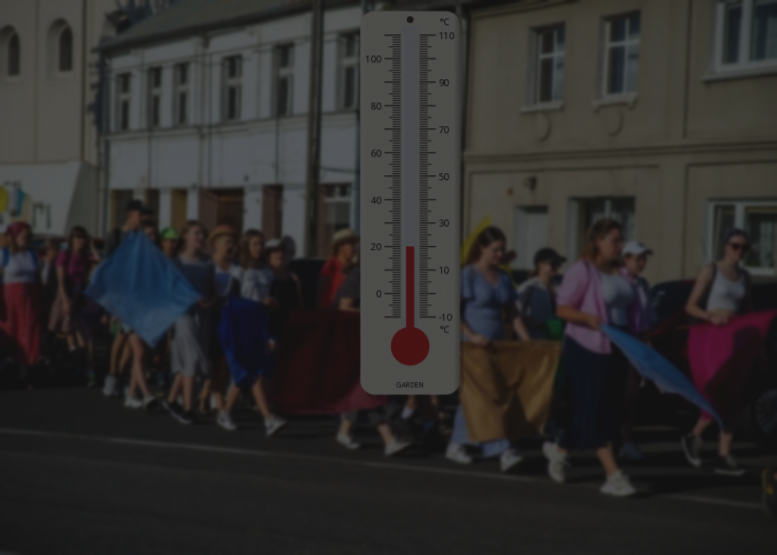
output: **20** °C
